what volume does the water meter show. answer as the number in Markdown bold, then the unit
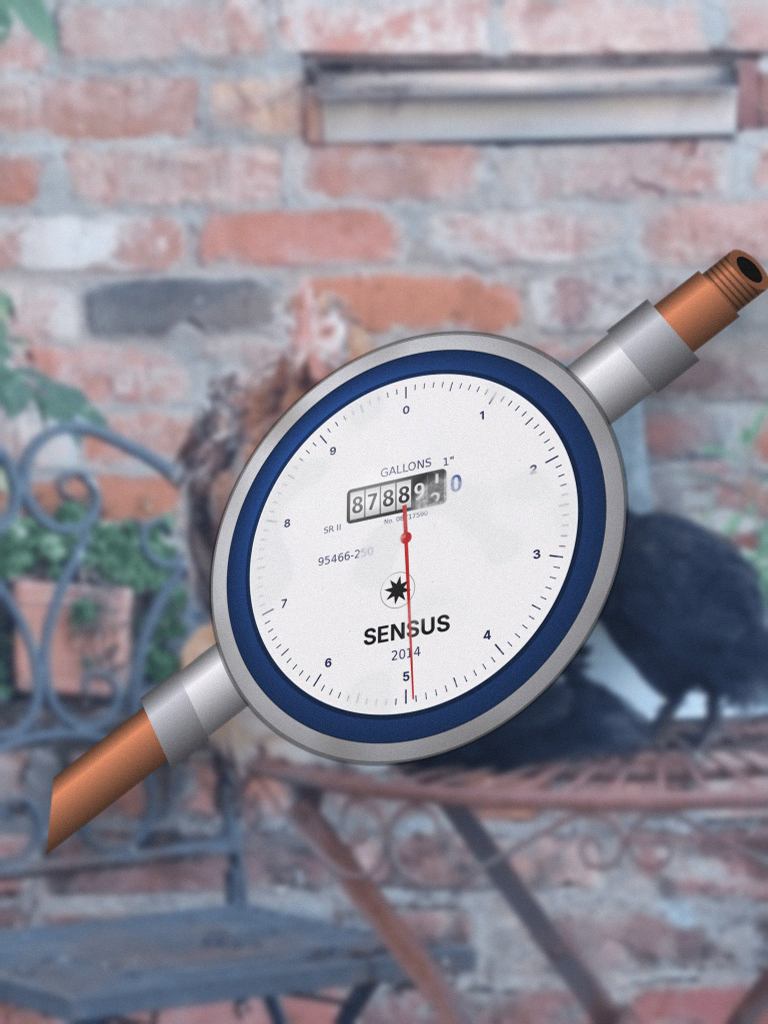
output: **8788914.9** gal
